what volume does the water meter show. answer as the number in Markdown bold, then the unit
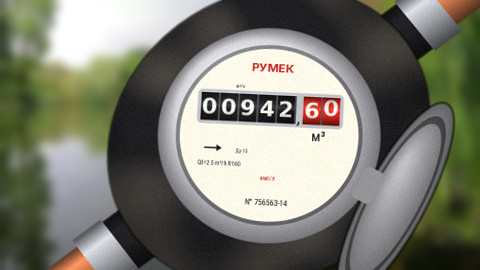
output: **942.60** m³
